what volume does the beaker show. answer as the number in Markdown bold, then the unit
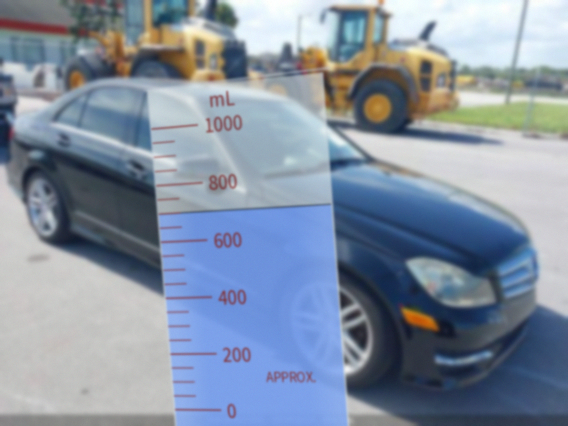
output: **700** mL
